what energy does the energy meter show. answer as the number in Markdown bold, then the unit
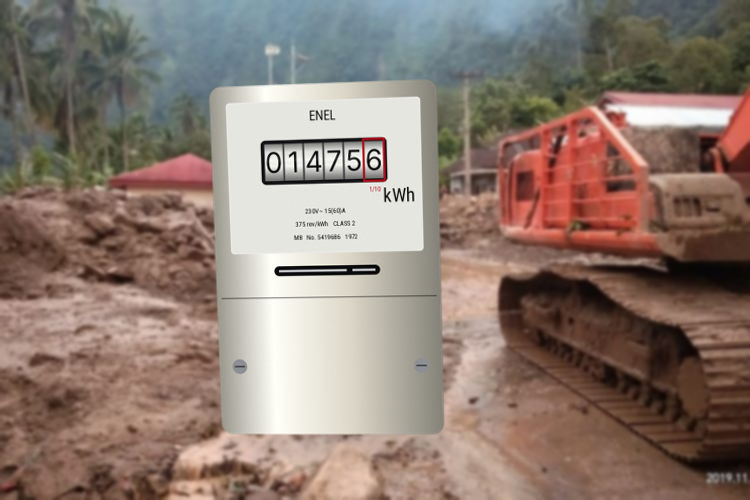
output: **1475.6** kWh
